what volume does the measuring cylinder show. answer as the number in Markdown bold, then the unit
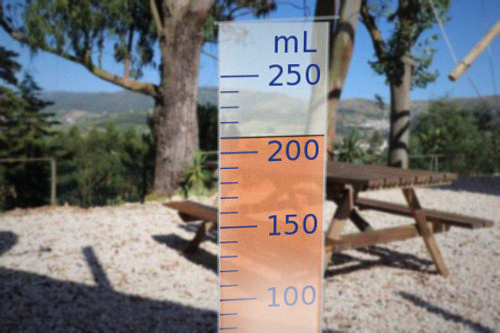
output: **210** mL
